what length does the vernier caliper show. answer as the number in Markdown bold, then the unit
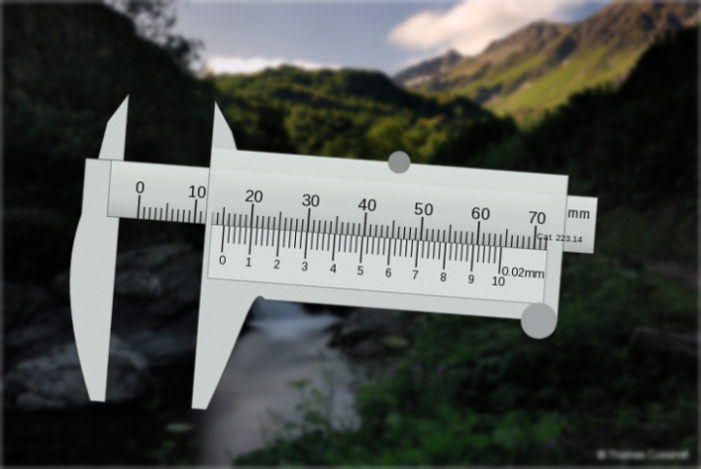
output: **15.2** mm
